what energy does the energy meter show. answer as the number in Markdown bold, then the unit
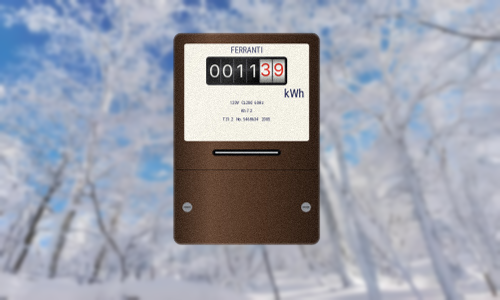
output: **11.39** kWh
